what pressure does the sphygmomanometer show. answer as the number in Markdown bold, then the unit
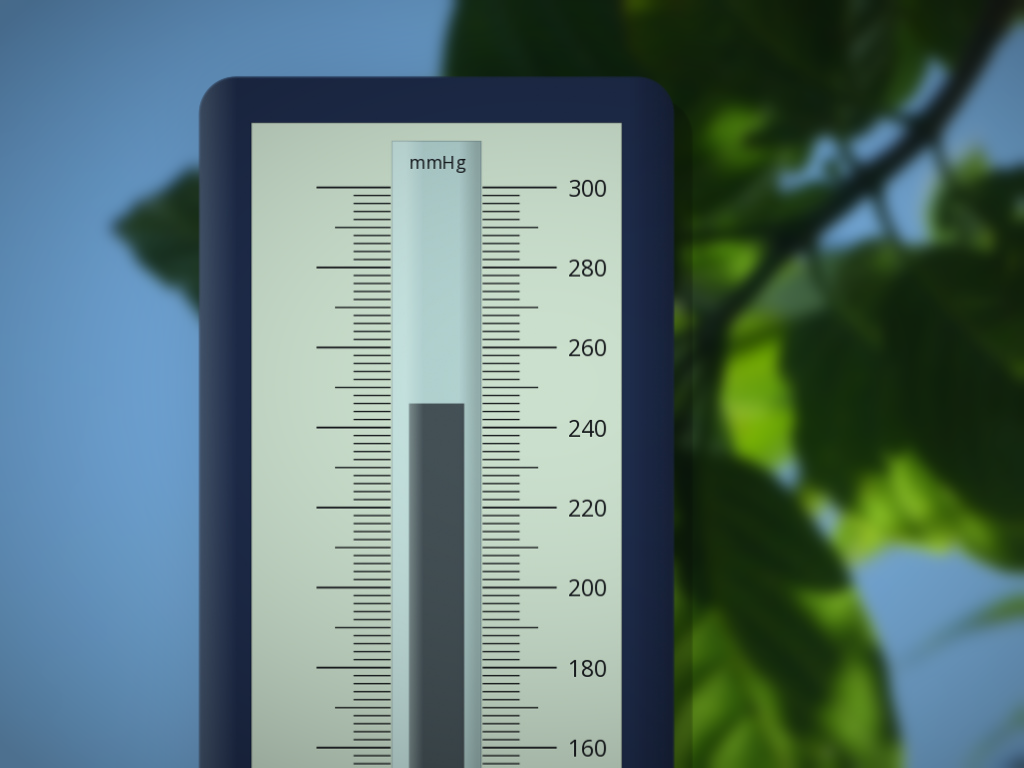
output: **246** mmHg
